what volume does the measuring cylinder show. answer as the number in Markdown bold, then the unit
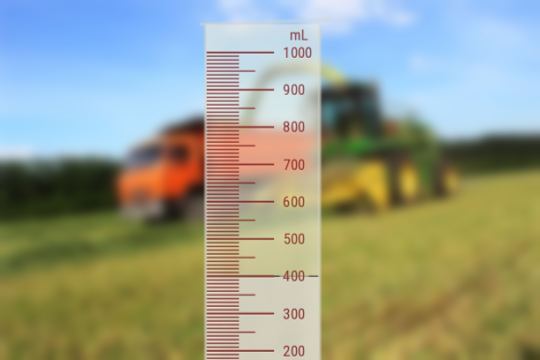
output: **400** mL
